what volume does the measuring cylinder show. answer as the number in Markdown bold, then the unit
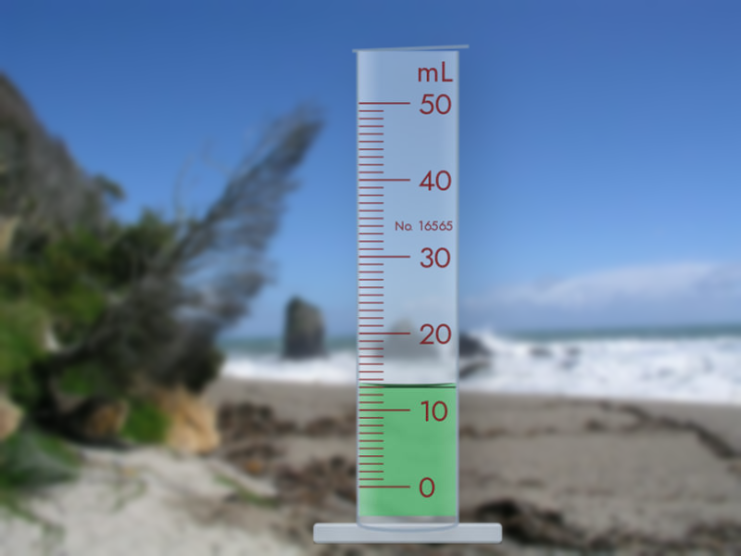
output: **13** mL
